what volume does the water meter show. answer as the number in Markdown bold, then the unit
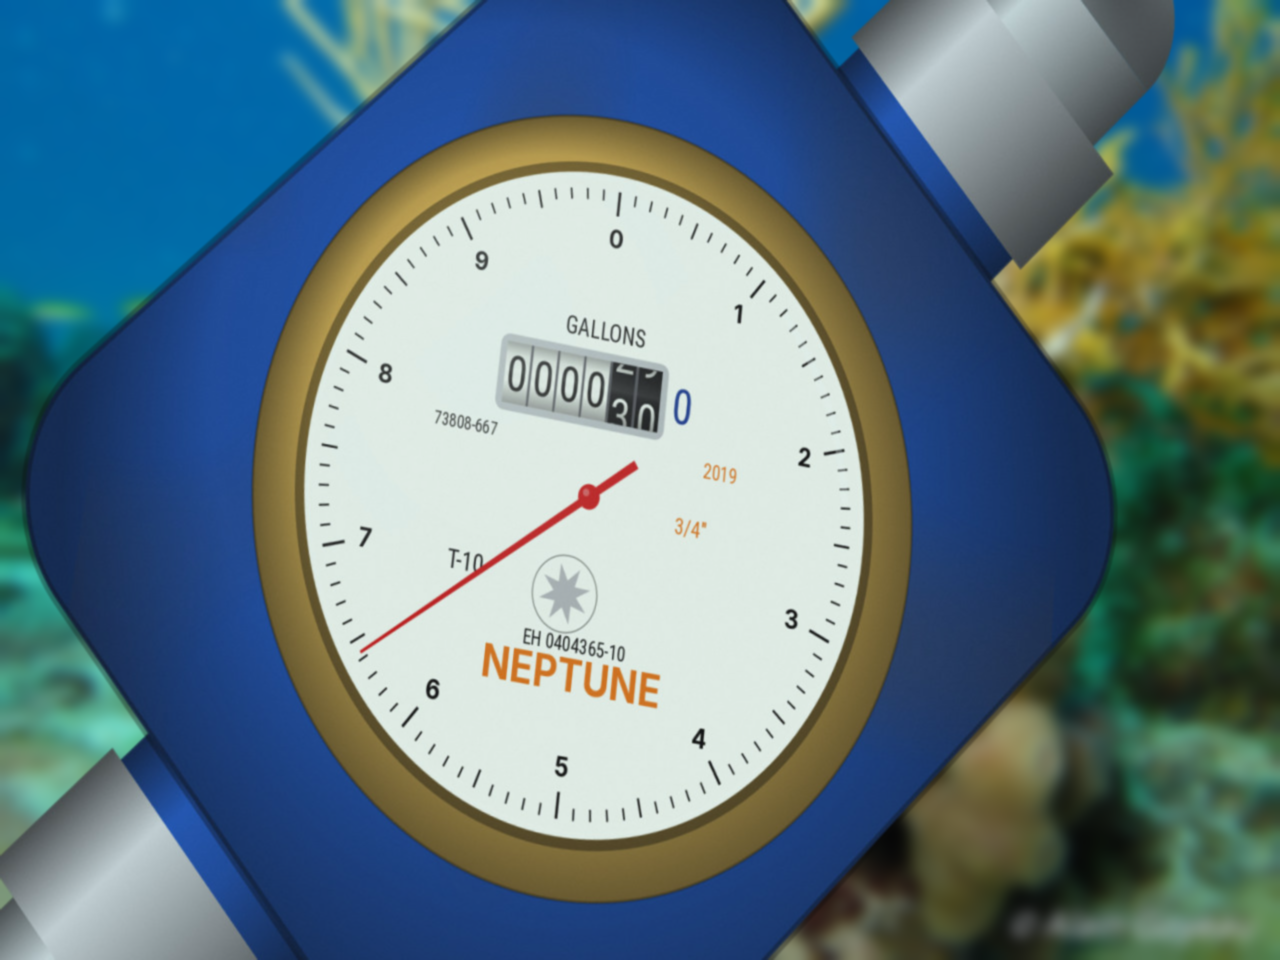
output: **296.4** gal
